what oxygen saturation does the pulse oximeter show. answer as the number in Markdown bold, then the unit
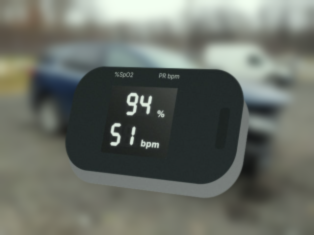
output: **94** %
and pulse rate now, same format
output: **51** bpm
